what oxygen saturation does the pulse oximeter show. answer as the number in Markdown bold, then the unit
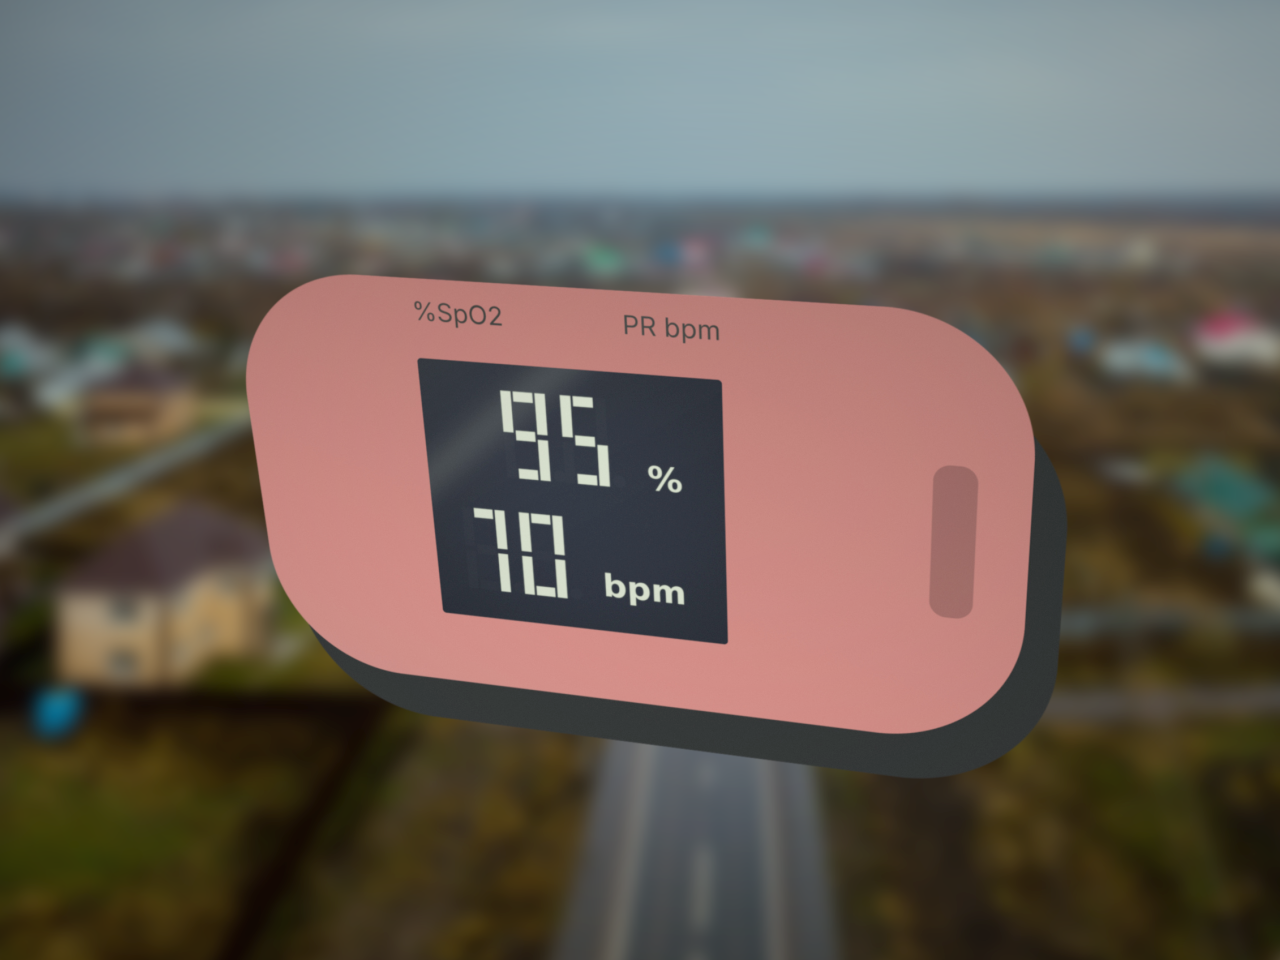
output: **95** %
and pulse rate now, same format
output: **70** bpm
